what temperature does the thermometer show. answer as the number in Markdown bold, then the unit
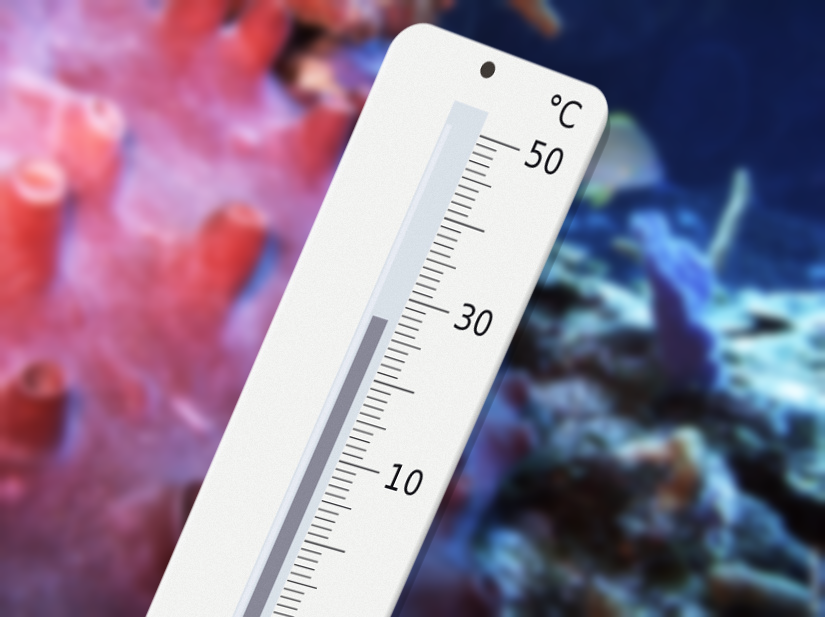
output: **27** °C
